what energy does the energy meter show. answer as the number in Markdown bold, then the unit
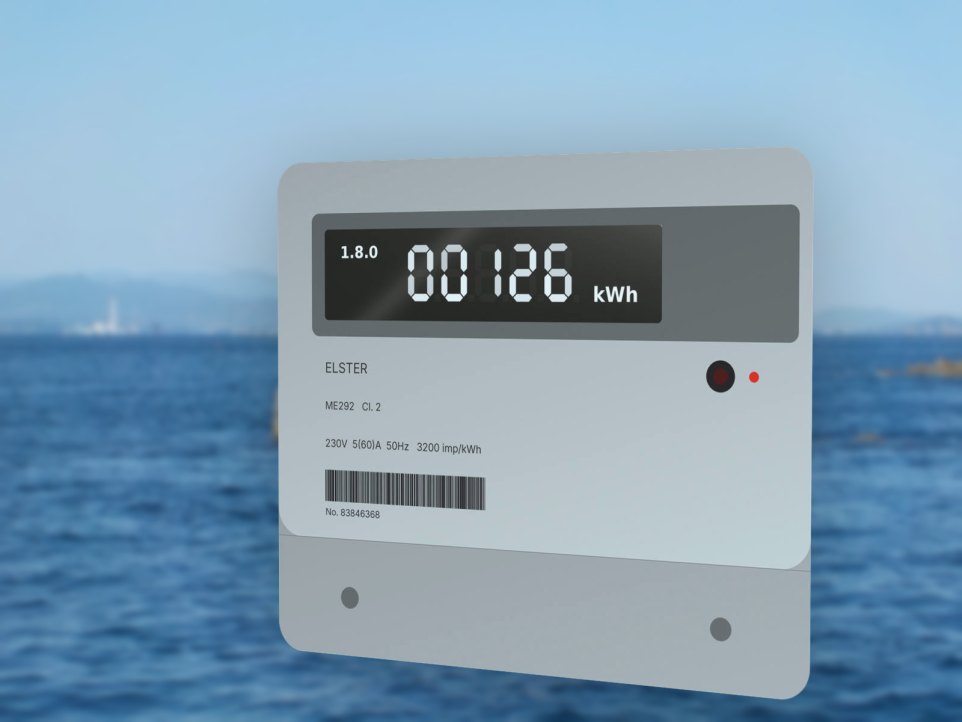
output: **126** kWh
